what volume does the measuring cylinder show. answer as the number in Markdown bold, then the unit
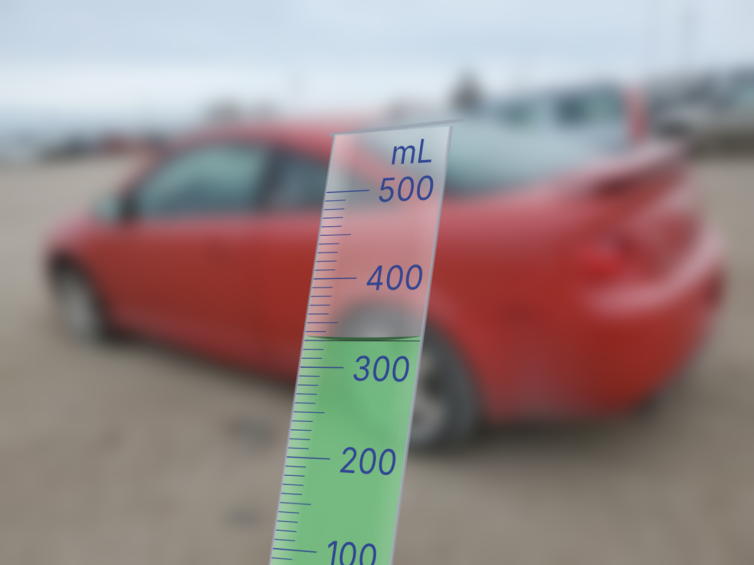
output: **330** mL
